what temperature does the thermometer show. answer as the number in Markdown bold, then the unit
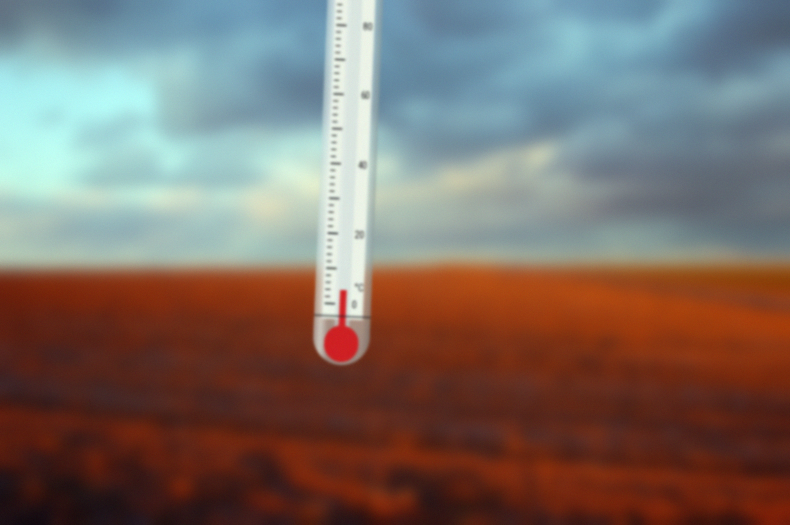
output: **4** °C
